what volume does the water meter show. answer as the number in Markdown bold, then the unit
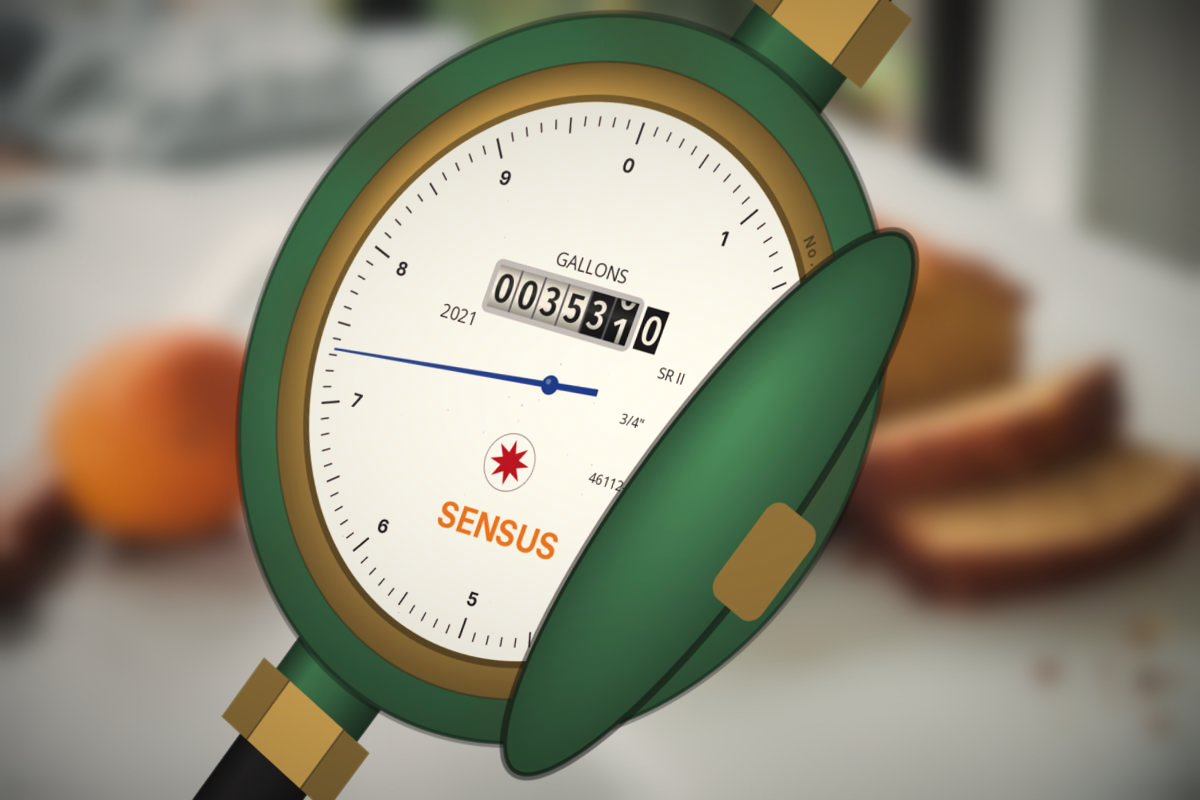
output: **35307.3** gal
